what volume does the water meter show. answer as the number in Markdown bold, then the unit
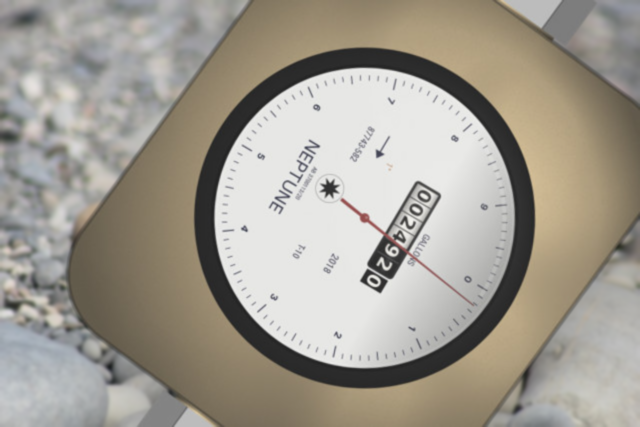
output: **24920.2** gal
